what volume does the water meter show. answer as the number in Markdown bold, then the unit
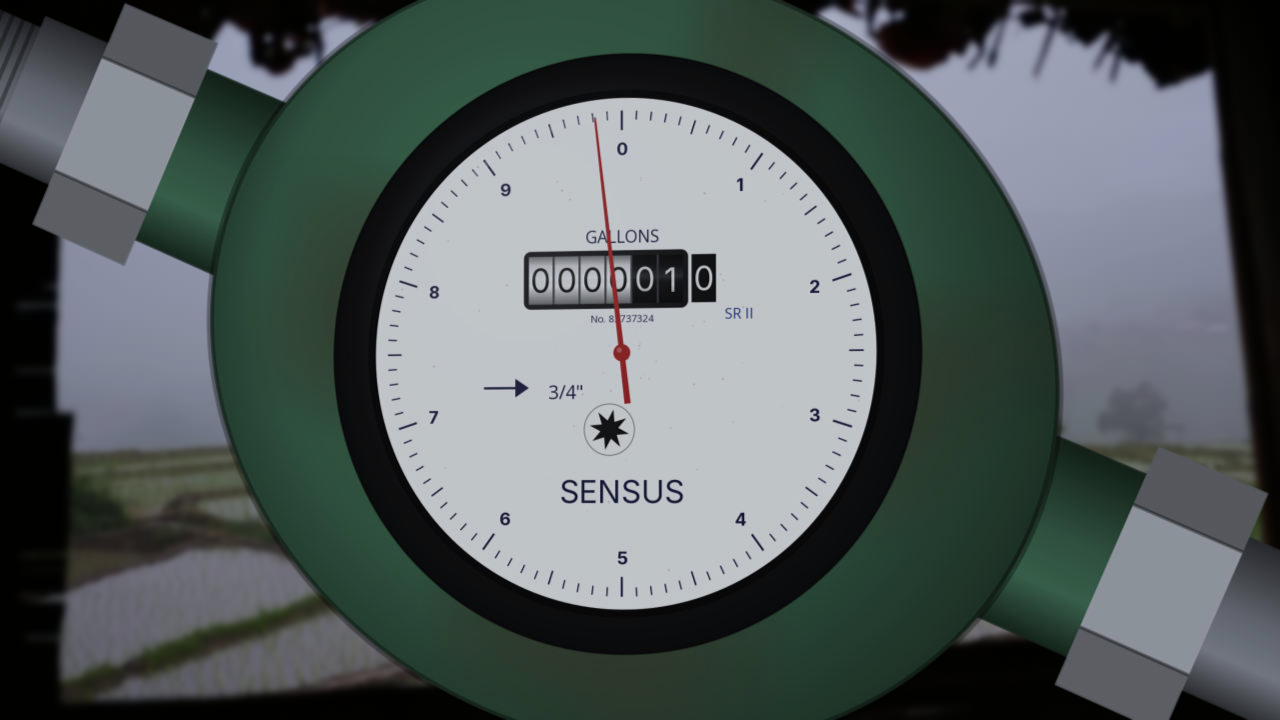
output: **9.8** gal
